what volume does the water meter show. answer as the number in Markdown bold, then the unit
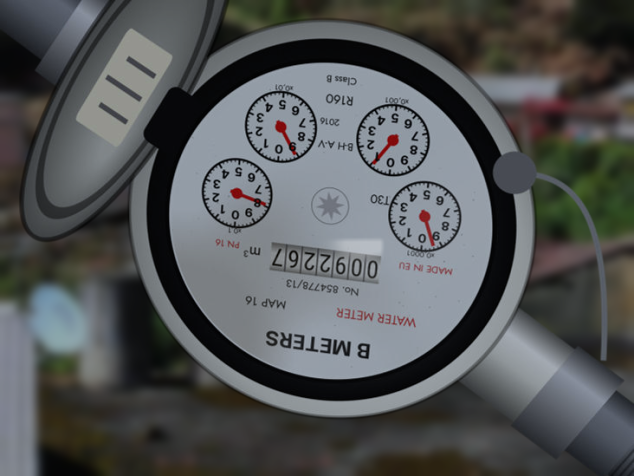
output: **92267.7909** m³
